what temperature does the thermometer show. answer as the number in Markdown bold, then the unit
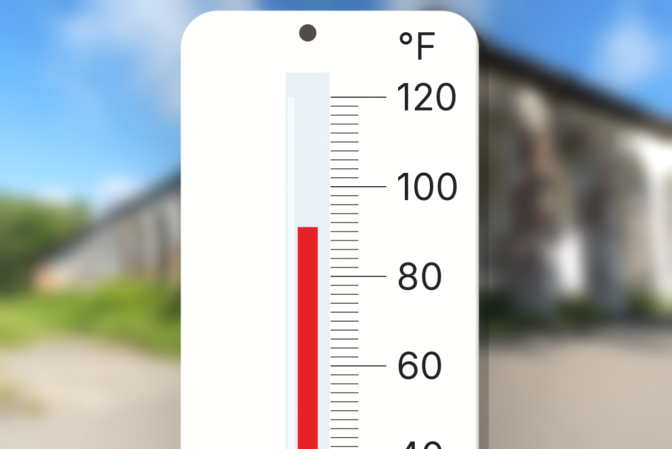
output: **91** °F
